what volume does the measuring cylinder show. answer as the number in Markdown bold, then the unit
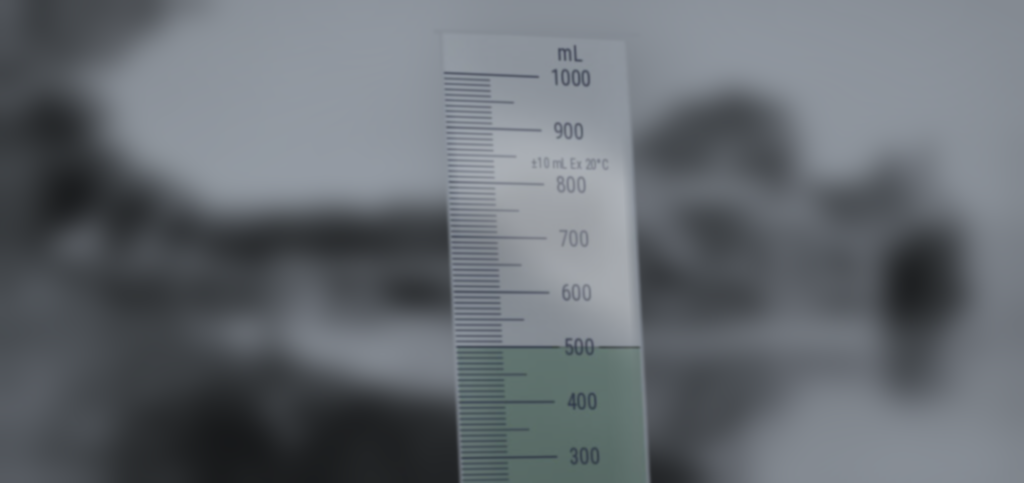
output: **500** mL
